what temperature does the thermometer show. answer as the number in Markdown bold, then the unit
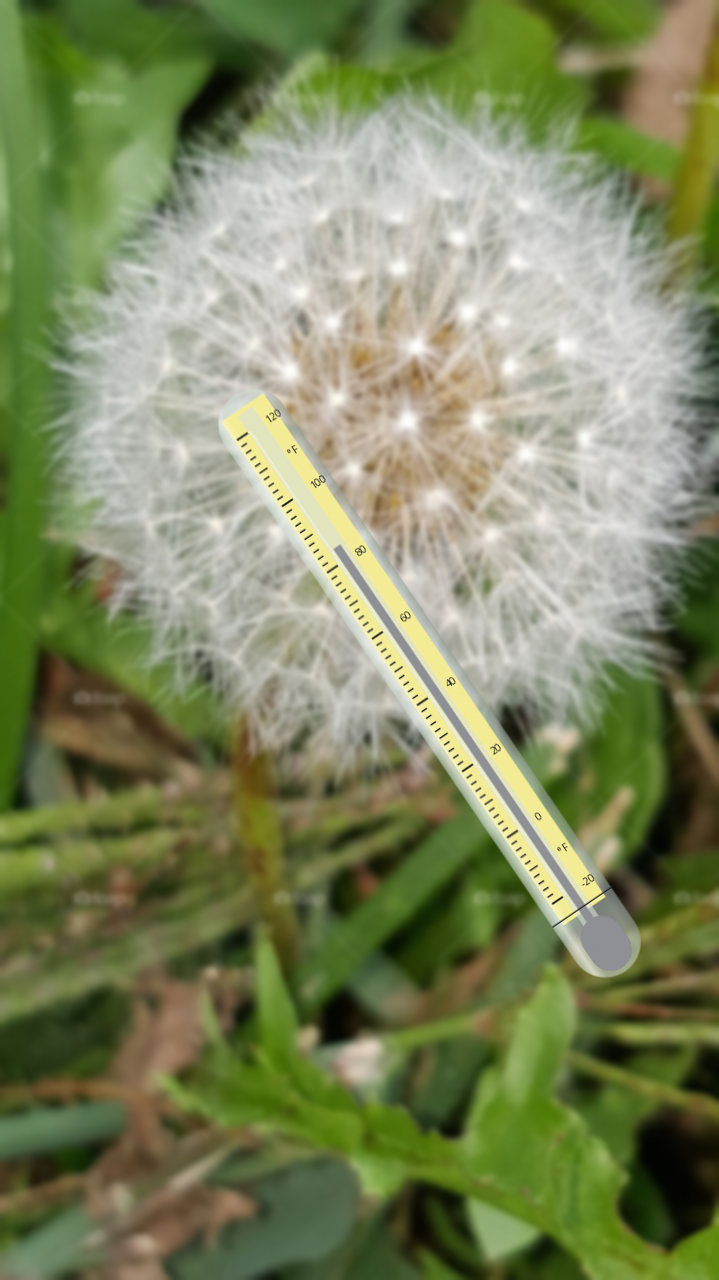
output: **84** °F
